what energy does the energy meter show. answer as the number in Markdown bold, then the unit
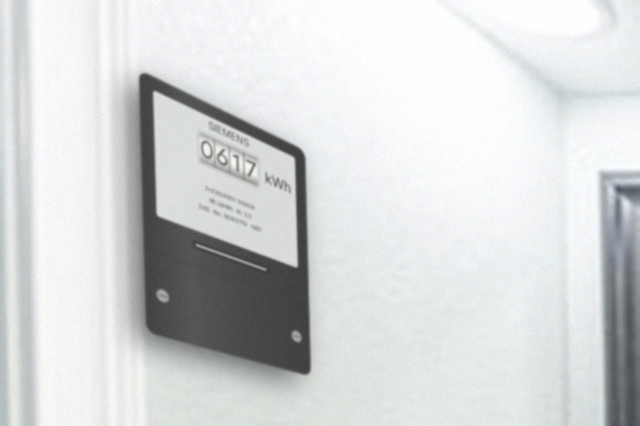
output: **617** kWh
